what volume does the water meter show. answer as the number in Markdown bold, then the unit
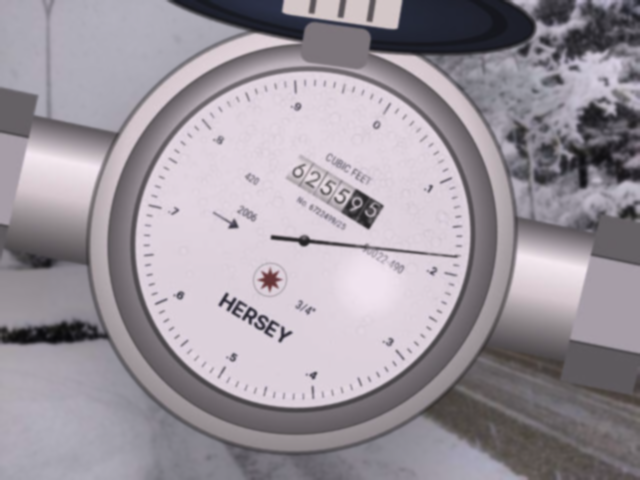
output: **625595.18** ft³
